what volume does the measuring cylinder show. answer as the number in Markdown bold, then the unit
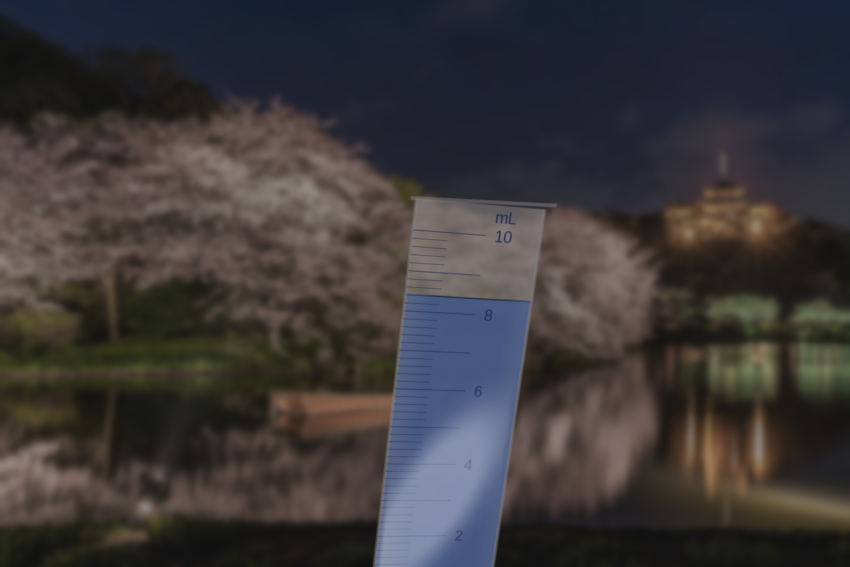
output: **8.4** mL
